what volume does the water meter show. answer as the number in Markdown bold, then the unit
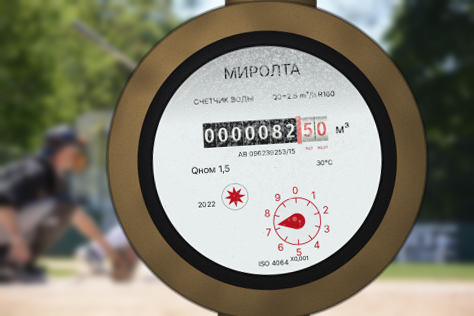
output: **82.507** m³
